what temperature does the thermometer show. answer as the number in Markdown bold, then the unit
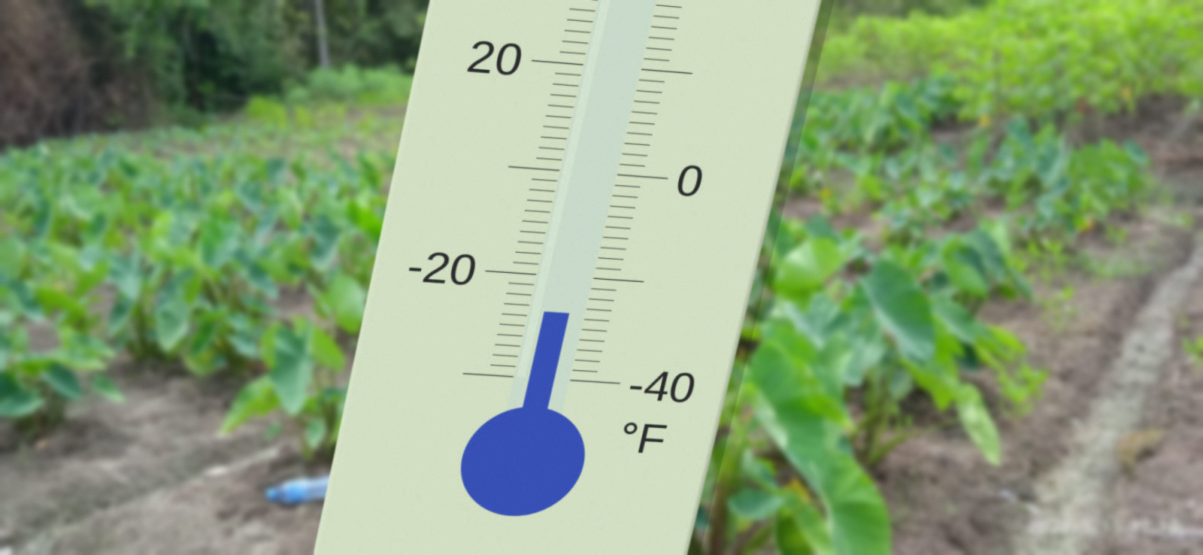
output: **-27** °F
